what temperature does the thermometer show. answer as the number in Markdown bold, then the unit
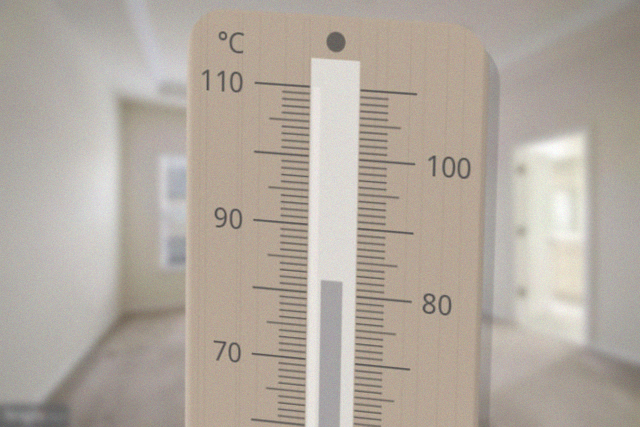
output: **82** °C
